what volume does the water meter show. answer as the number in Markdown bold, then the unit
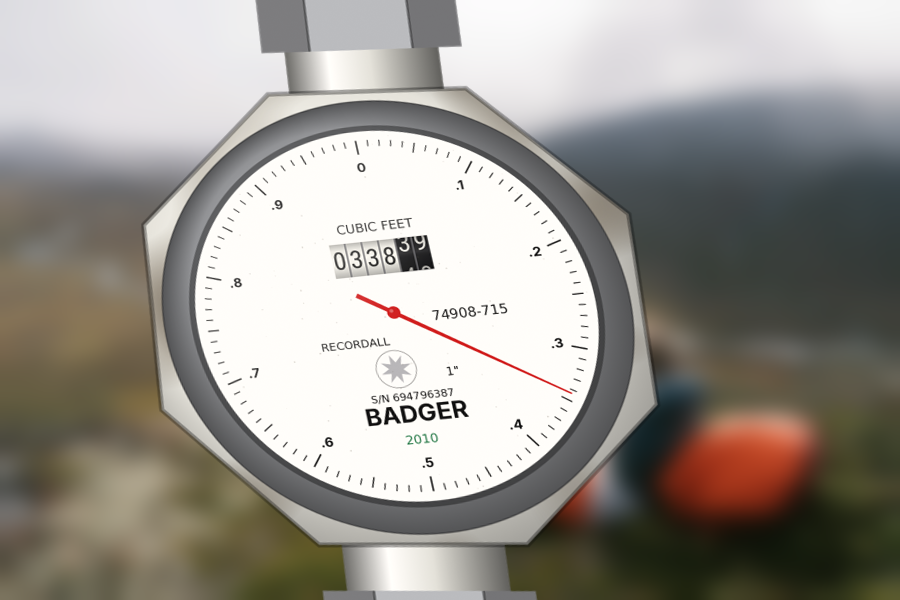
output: **33839.34** ft³
